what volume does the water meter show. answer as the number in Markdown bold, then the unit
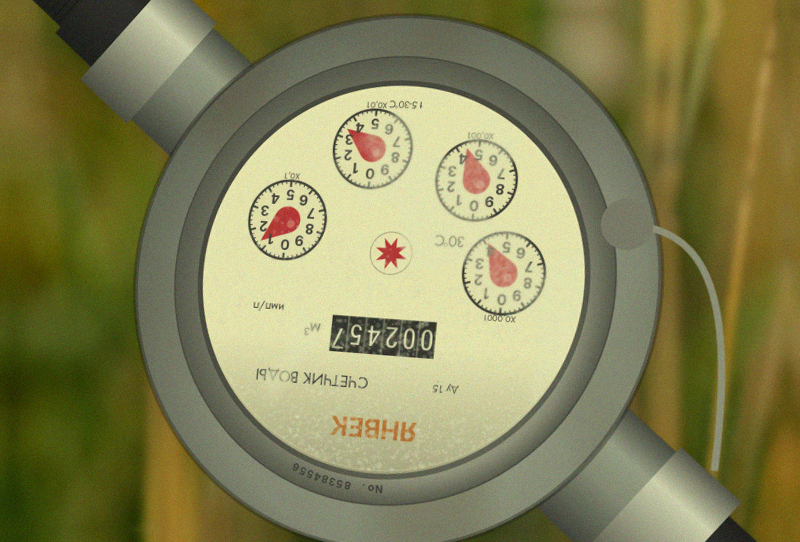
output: **2457.1344** m³
